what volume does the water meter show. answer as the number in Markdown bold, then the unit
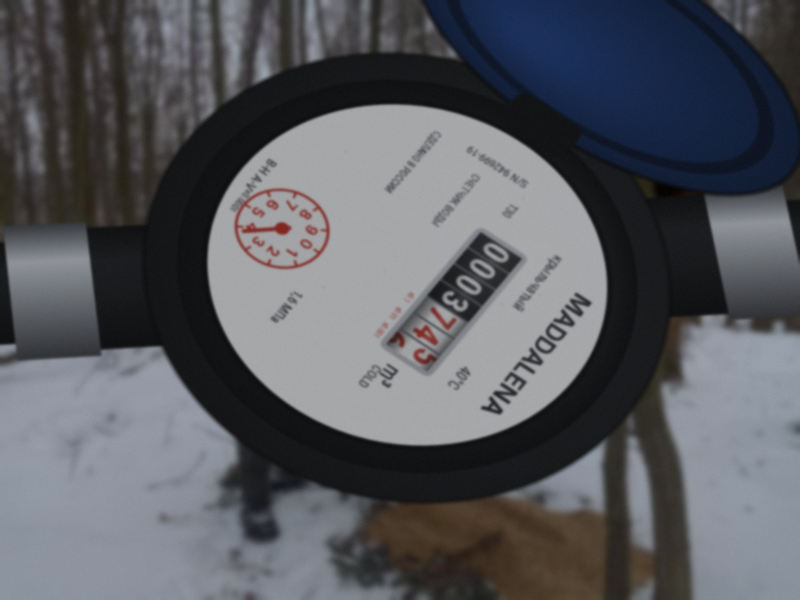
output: **3.7453** m³
